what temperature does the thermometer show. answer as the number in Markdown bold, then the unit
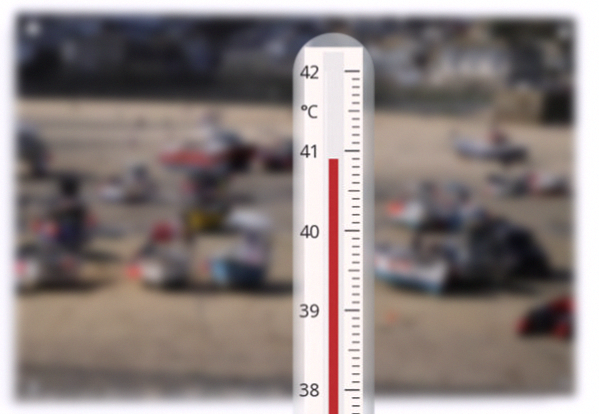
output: **40.9** °C
